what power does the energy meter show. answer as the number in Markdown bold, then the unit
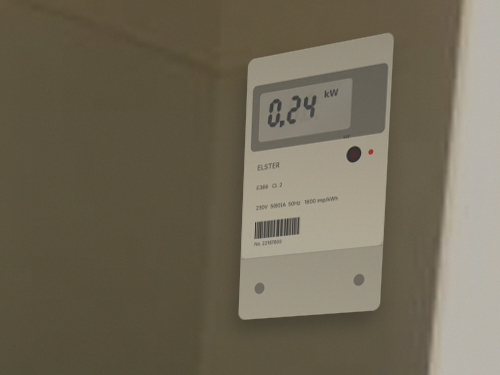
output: **0.24** kW
